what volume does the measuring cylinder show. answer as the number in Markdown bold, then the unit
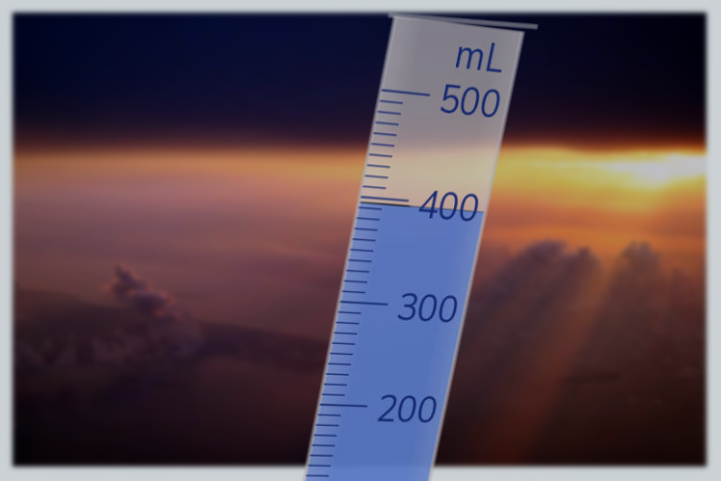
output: **395** mL
